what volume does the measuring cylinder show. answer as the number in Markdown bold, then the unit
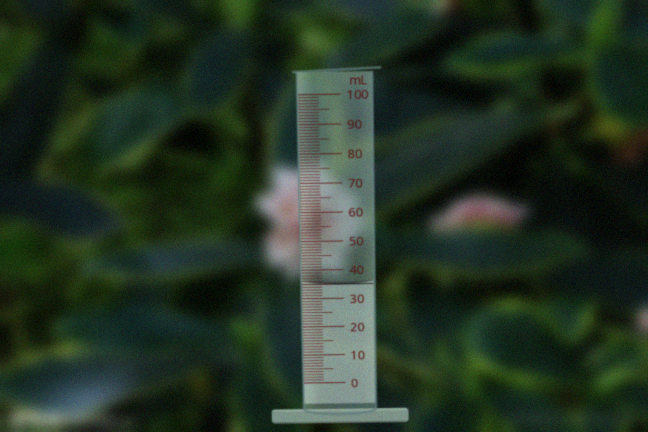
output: **35** mL
